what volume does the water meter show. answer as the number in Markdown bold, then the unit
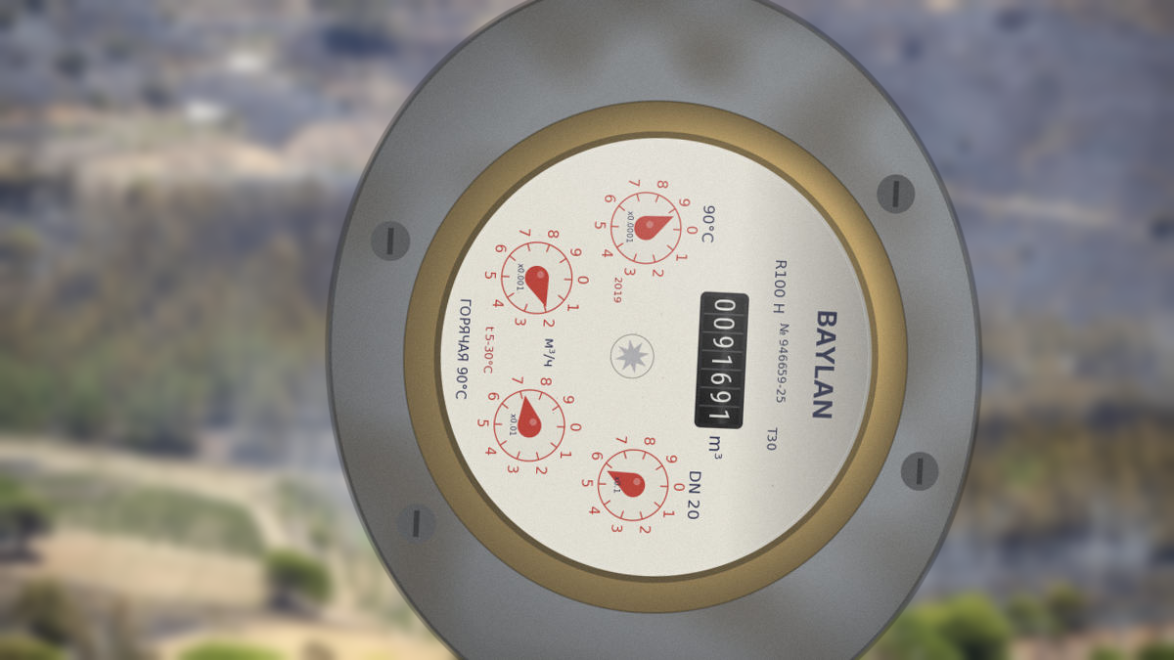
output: **91691.5719** m³
